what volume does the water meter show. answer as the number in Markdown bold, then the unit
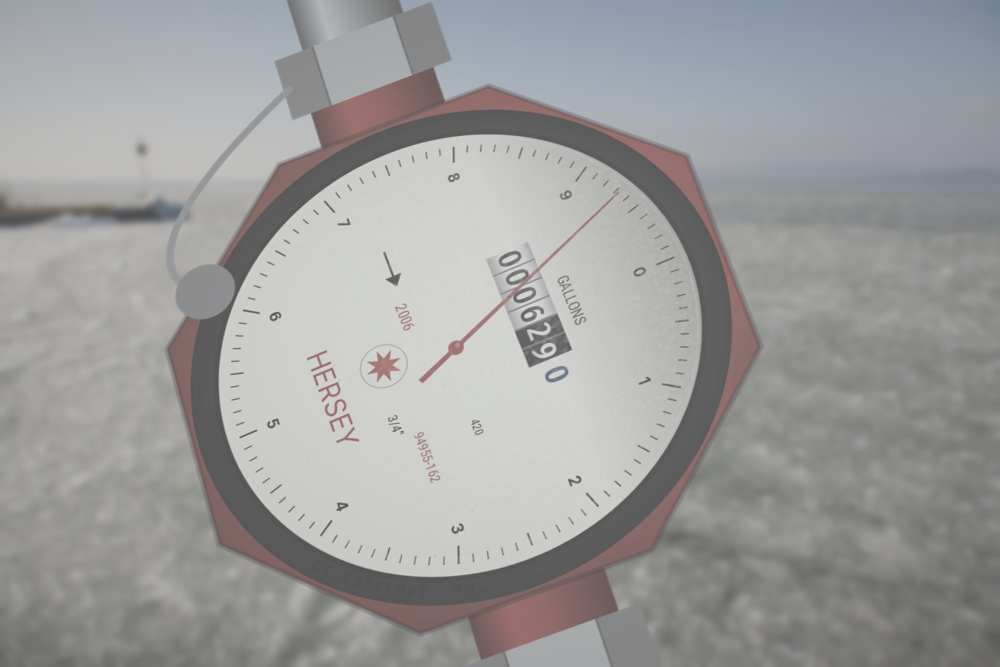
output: **6289.3** gal
